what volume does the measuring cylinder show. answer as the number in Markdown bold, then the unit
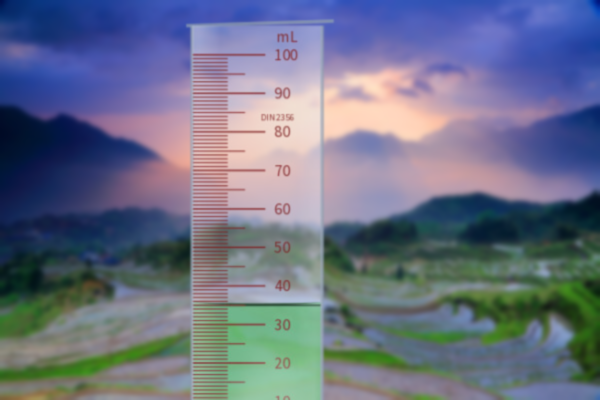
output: **35** mL
